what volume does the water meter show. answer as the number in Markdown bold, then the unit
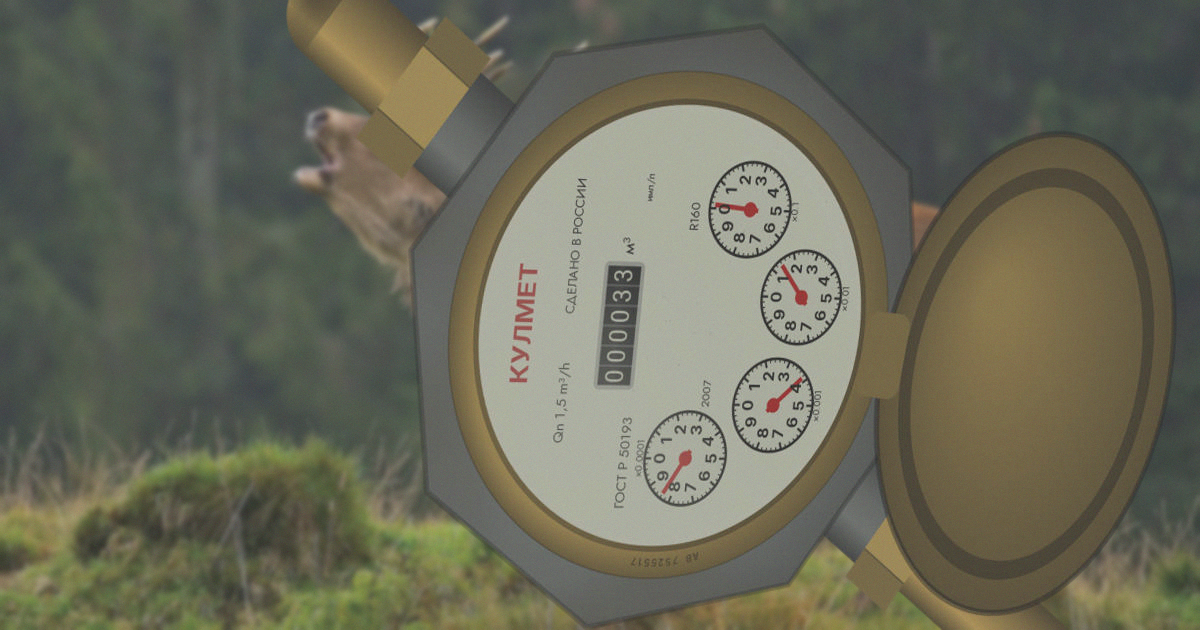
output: **33.0138** m³
